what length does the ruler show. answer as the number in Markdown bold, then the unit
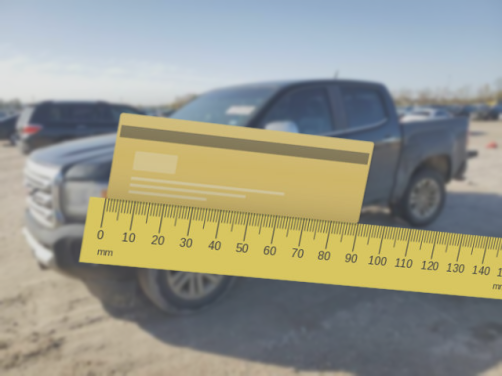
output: **90** mm
